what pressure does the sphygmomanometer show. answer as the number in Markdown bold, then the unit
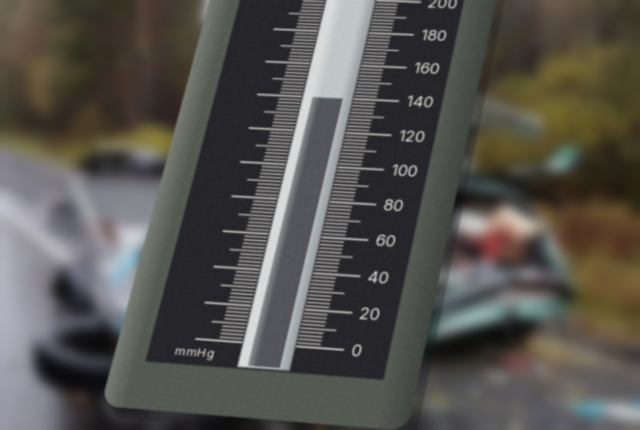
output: **140** mmHg
